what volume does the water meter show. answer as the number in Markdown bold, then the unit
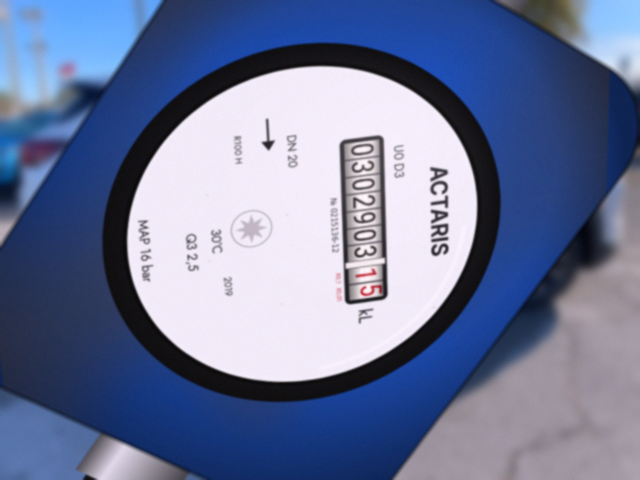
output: **302903.15** kL
